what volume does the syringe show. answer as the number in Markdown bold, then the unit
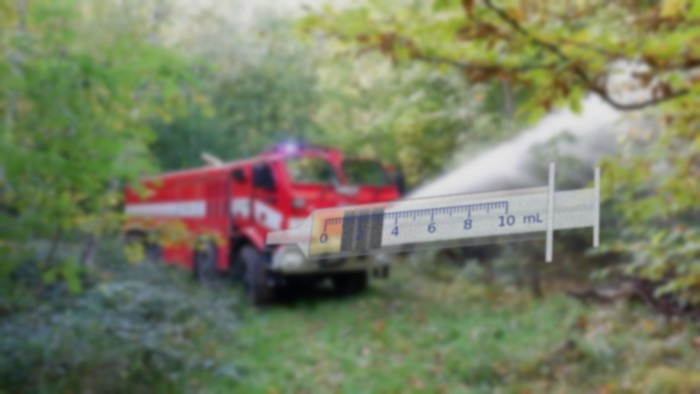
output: **1** mL
